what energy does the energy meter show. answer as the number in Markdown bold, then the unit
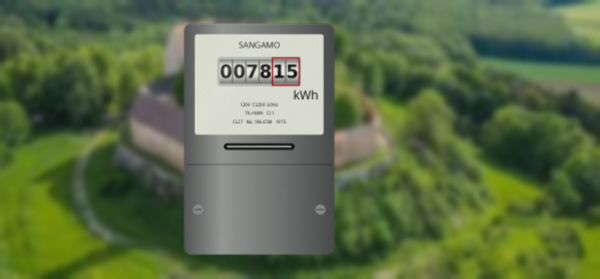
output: **78.15** kWh
